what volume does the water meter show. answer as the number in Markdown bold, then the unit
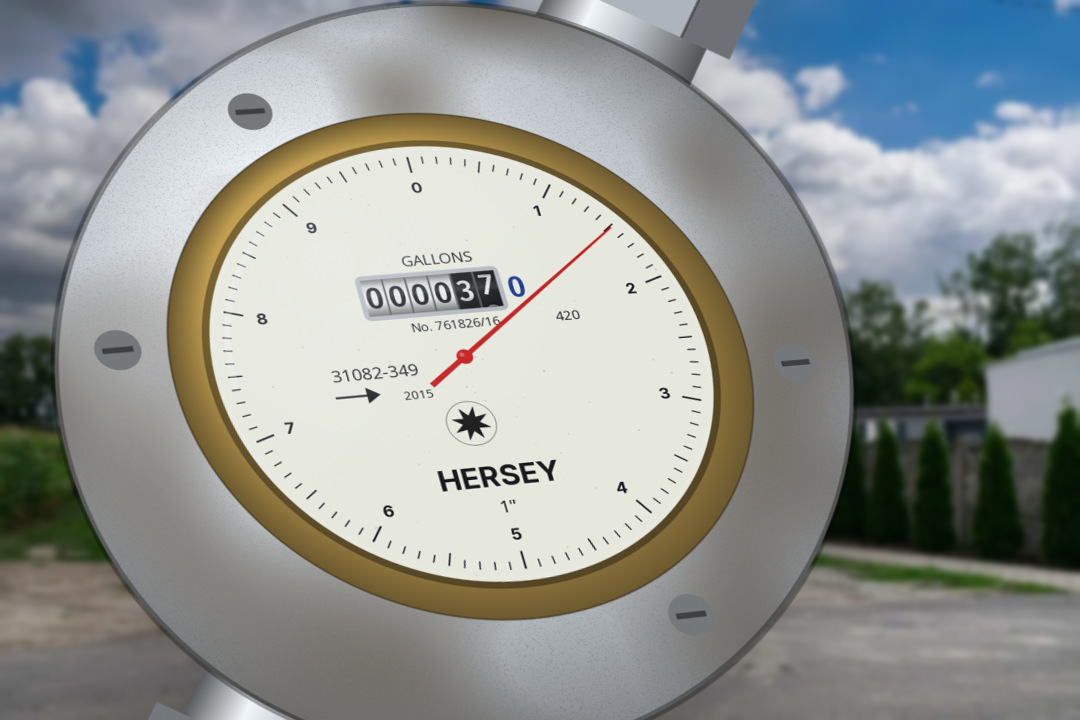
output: **371.5** gal
